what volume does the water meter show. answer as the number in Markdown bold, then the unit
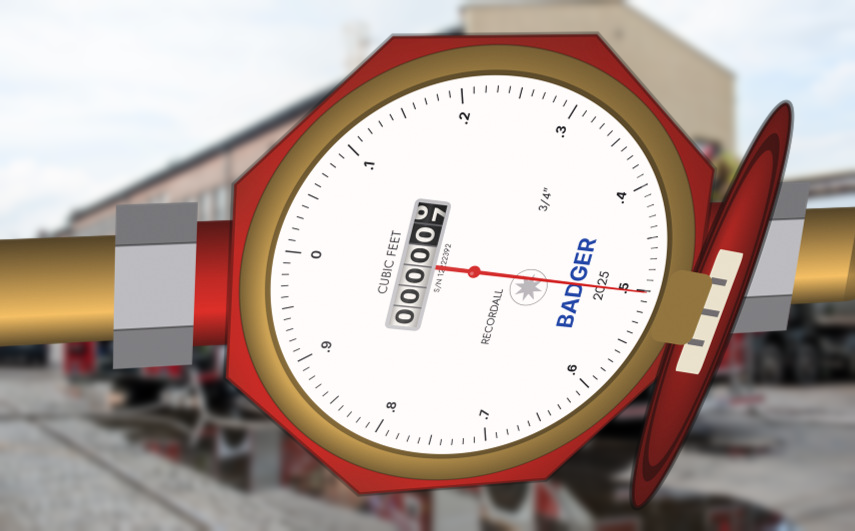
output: **6.50** ft³
